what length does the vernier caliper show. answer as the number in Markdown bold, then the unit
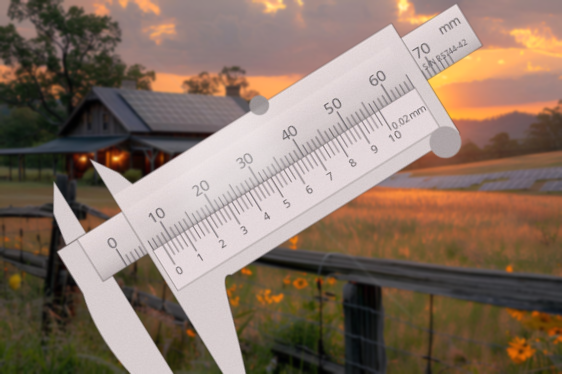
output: **8.0** mm
